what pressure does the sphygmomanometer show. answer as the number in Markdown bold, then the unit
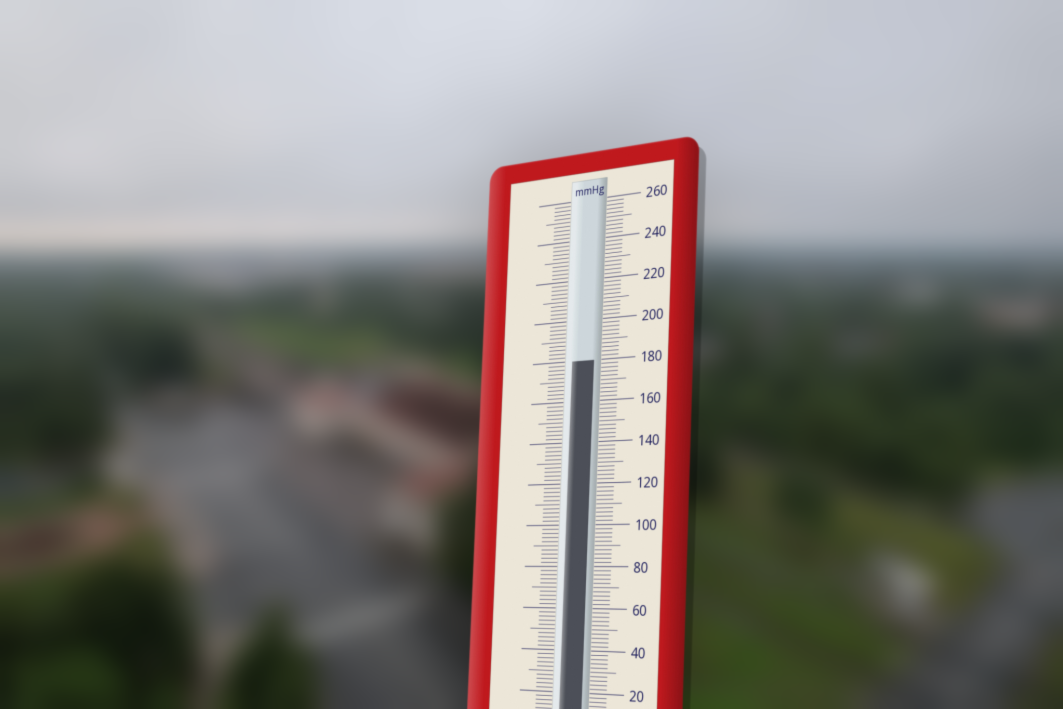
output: **180** mmHg
